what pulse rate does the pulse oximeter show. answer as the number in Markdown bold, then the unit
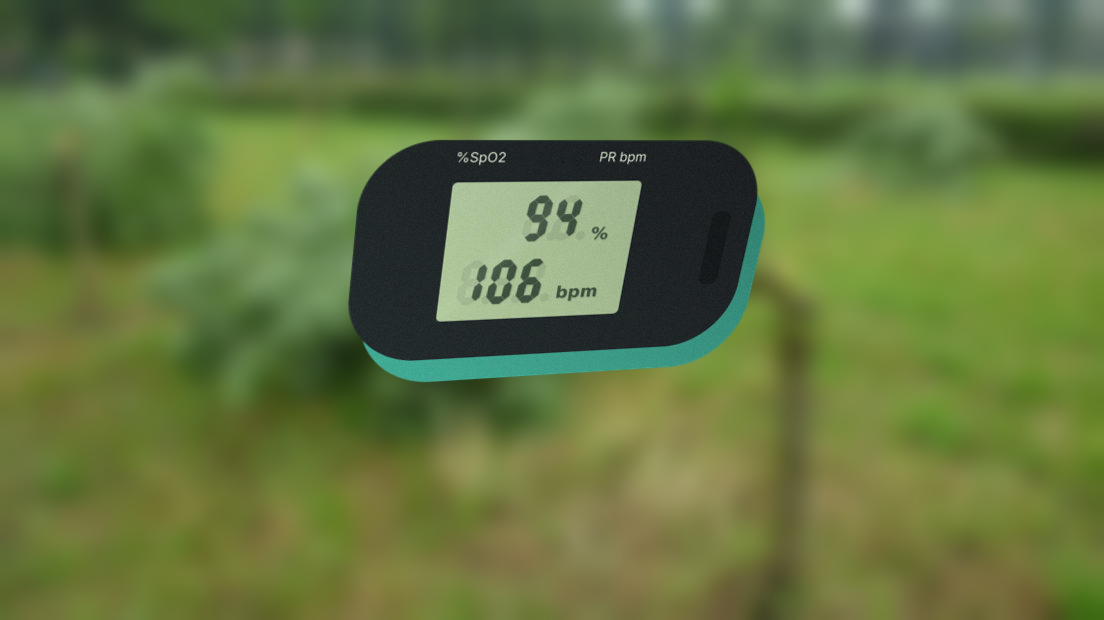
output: **106** bpm
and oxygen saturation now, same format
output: **94** %
